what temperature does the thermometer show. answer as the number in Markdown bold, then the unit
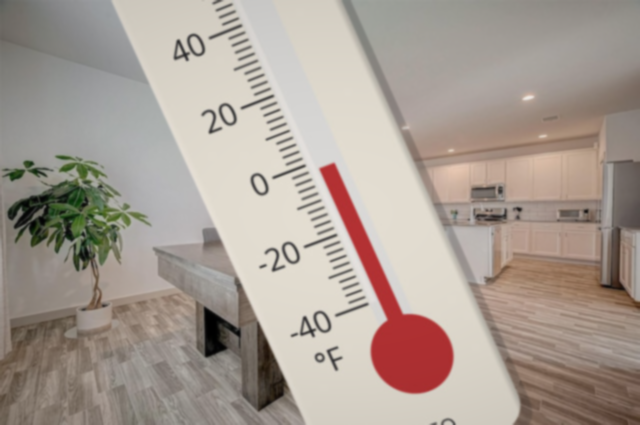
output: **-2** °F
